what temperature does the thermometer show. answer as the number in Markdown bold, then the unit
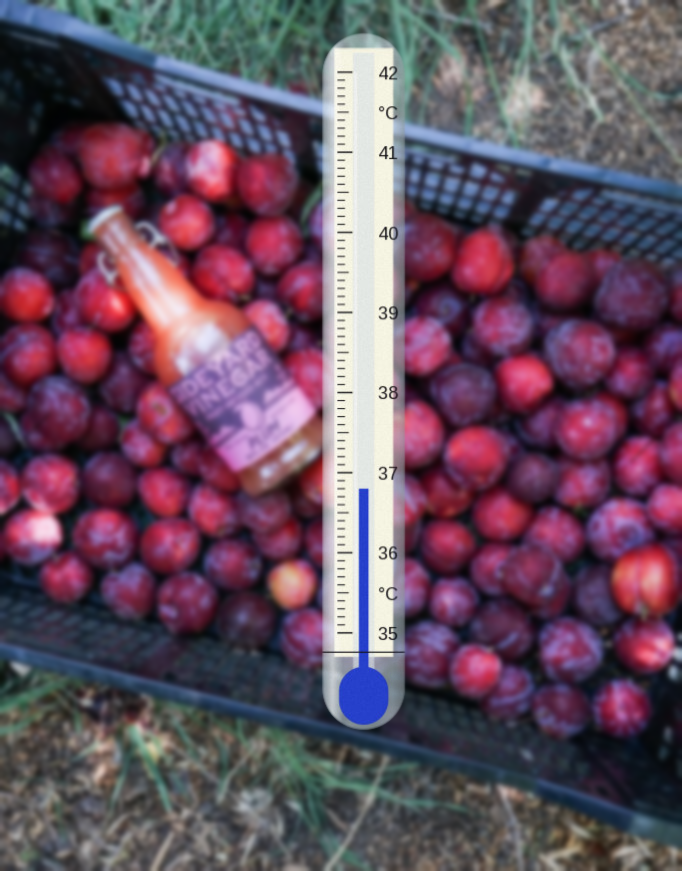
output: **36.8** °C
